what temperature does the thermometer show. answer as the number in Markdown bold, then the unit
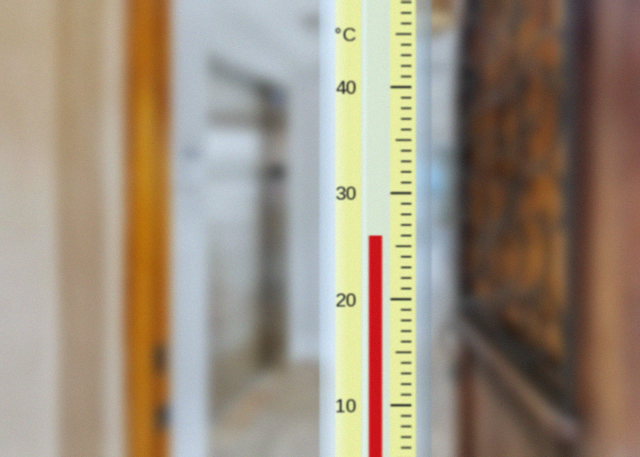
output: **26** °C
